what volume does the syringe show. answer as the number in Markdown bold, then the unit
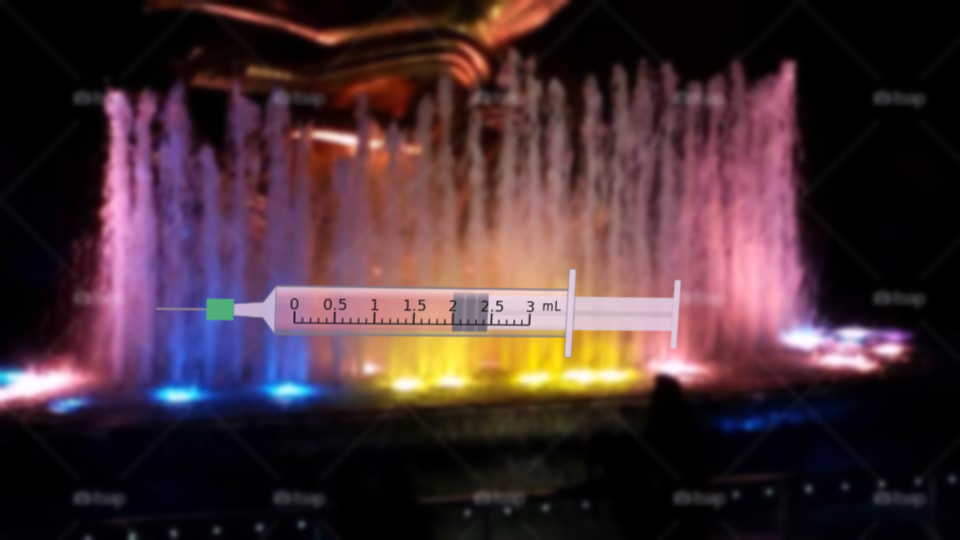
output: **2** mL
